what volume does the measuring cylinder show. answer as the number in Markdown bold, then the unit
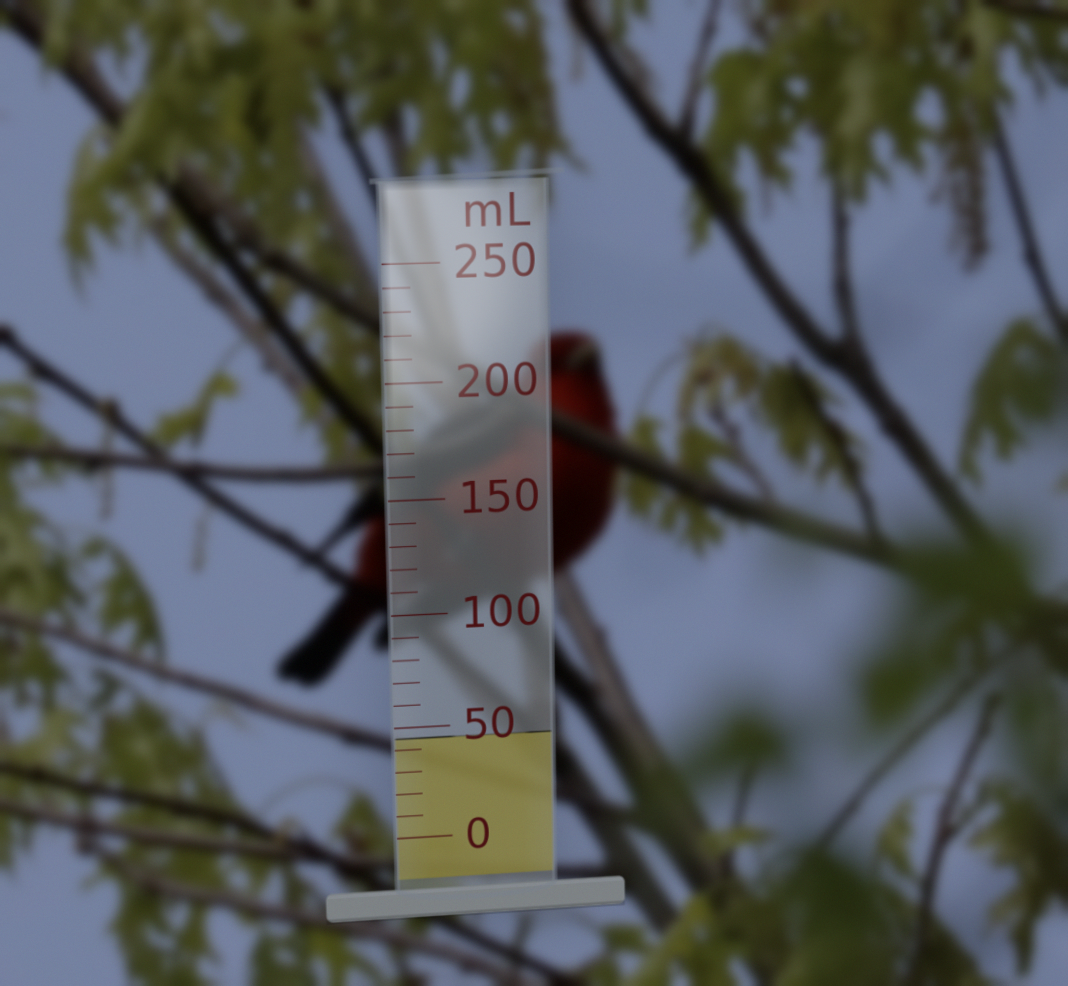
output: **45** mL
